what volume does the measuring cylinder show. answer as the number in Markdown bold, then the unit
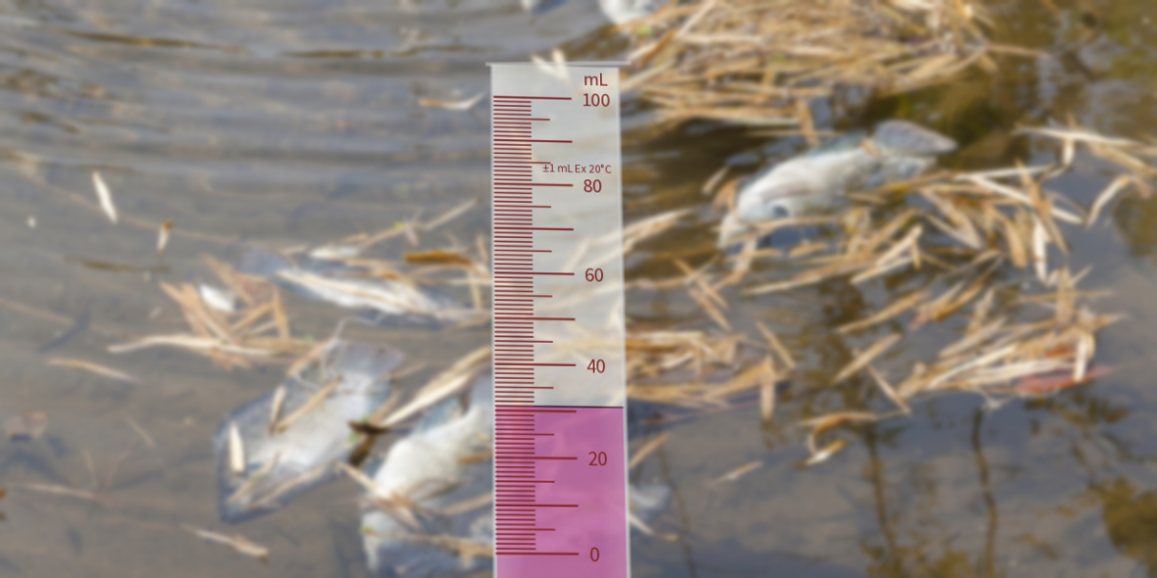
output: **31** mL
